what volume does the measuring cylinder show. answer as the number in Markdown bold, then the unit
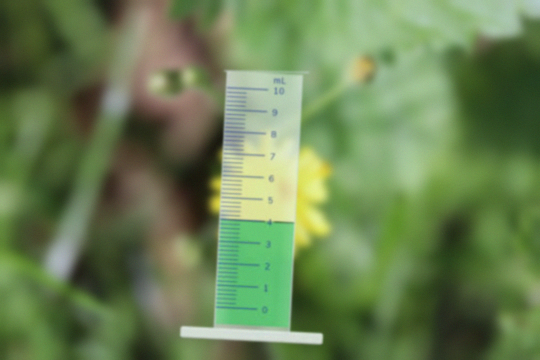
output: **4** mL
